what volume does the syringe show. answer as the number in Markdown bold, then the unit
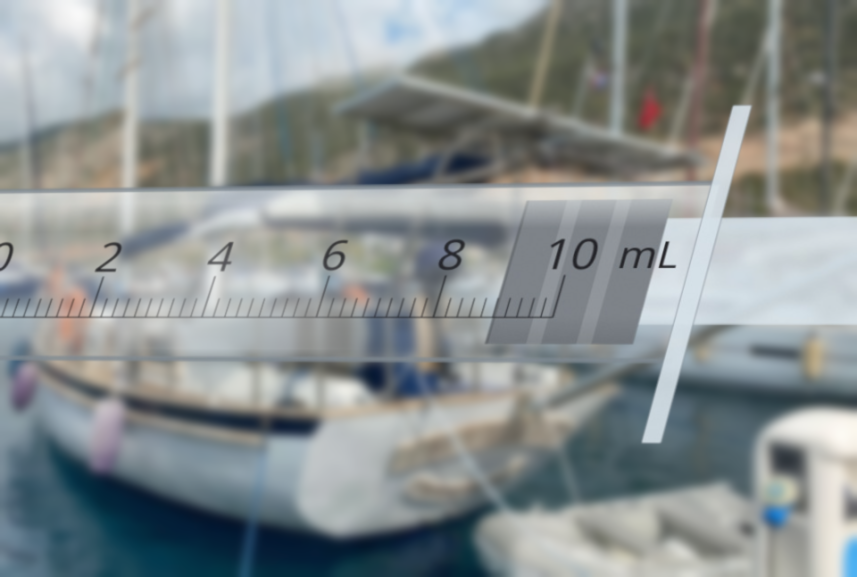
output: **9** mL
